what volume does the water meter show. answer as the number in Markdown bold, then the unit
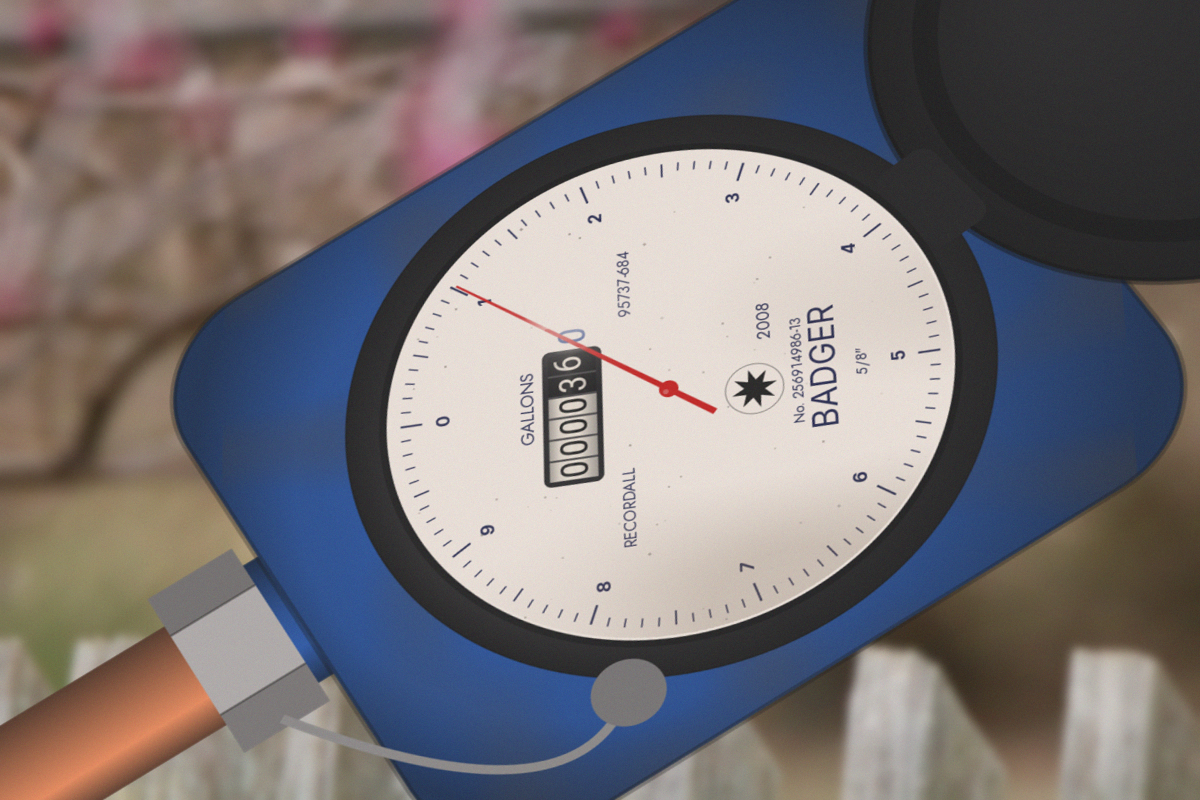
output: **361.0** gal
